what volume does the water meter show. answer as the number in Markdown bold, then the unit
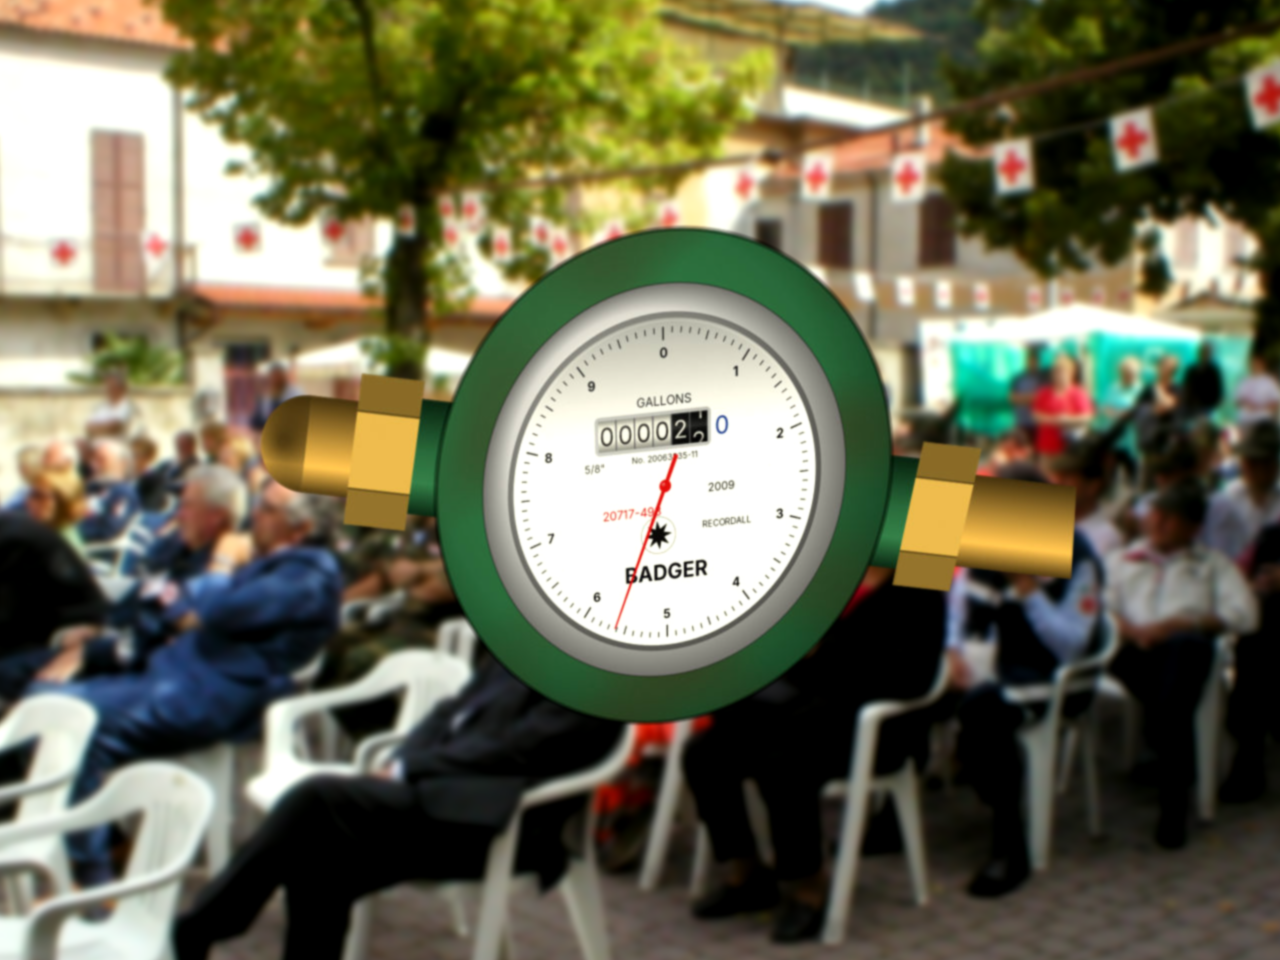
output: **215.6** gal
